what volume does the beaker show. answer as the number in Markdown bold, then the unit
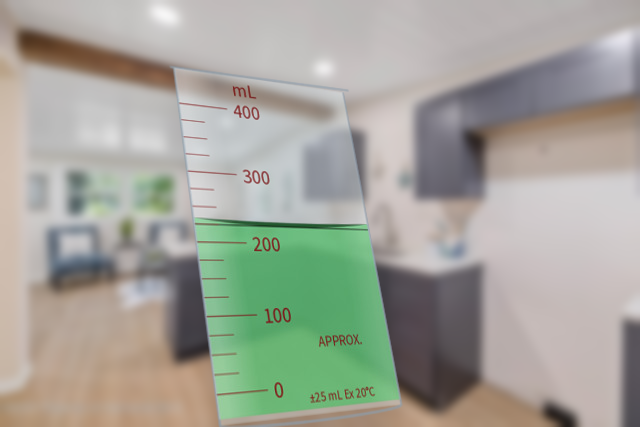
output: **225** mL
